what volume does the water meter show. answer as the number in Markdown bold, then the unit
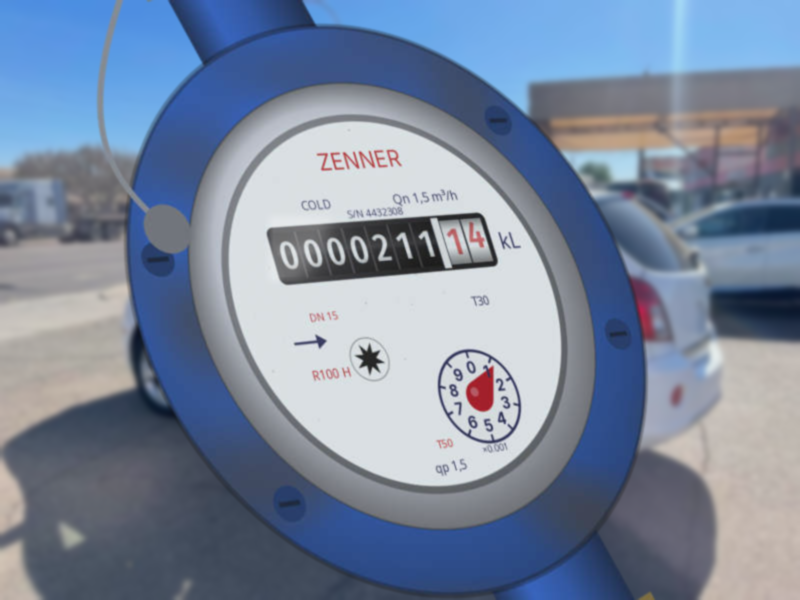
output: **211.141** kL
